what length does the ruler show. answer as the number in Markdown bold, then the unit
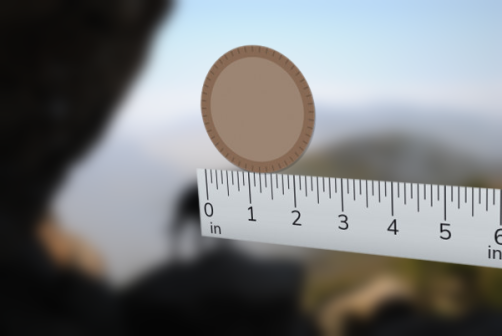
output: **2.5** in
